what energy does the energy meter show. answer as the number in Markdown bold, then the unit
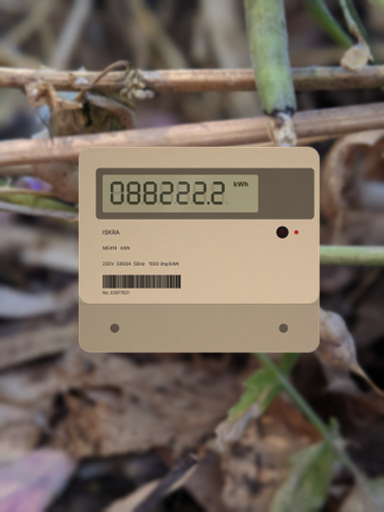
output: **88222.2** kWh
